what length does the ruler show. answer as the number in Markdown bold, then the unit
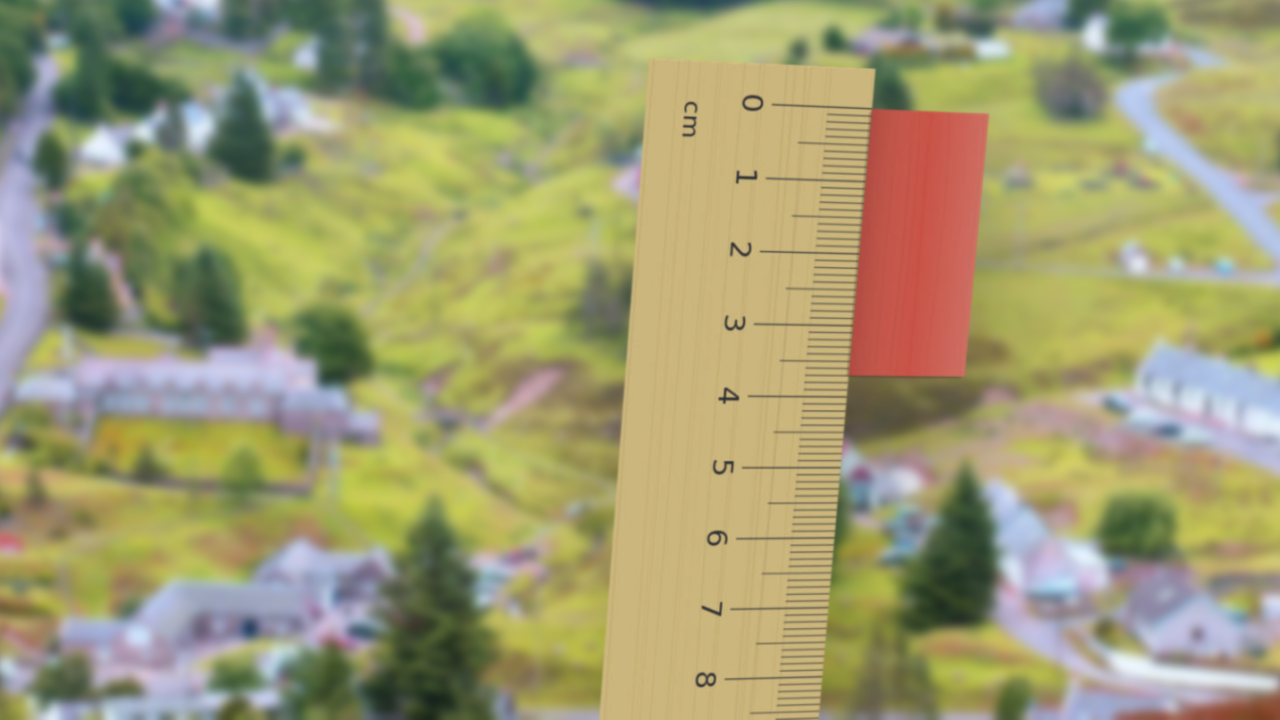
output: **3.7** cm
